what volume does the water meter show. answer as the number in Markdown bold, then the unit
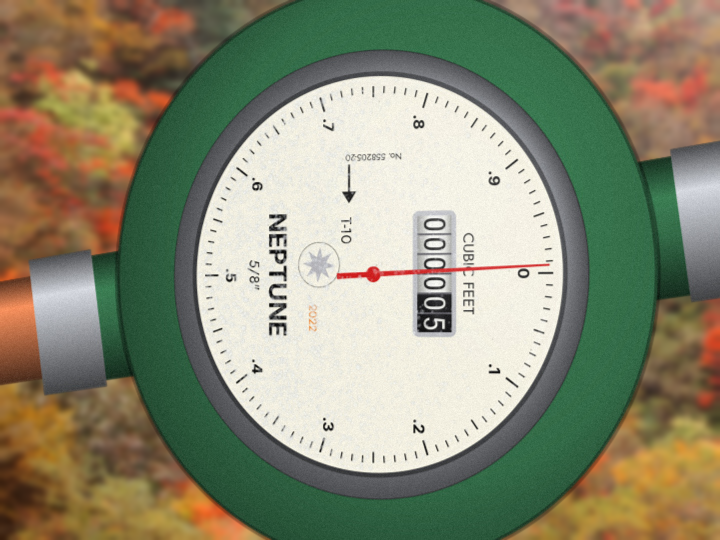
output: **4.99** ft³
